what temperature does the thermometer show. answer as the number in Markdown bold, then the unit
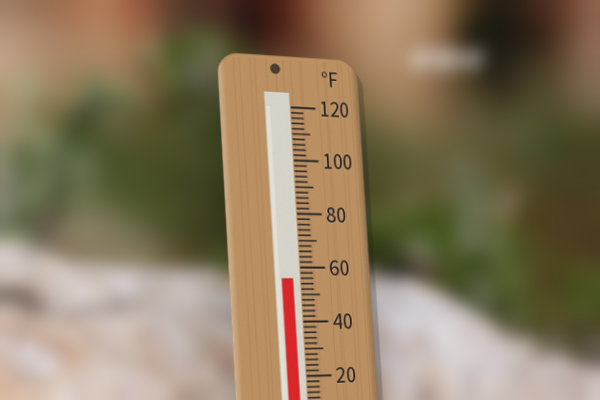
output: **56** °F
